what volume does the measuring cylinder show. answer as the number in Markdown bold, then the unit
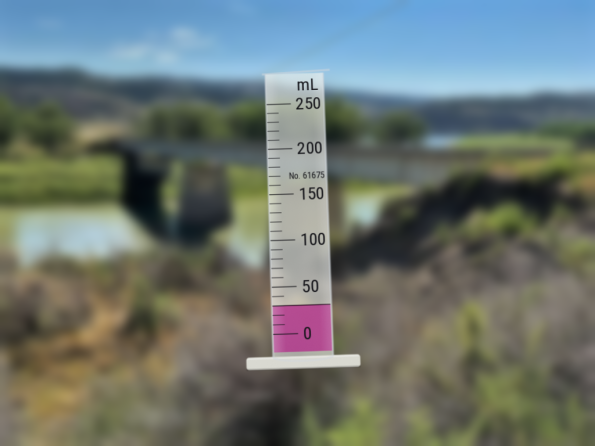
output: **30** mL
